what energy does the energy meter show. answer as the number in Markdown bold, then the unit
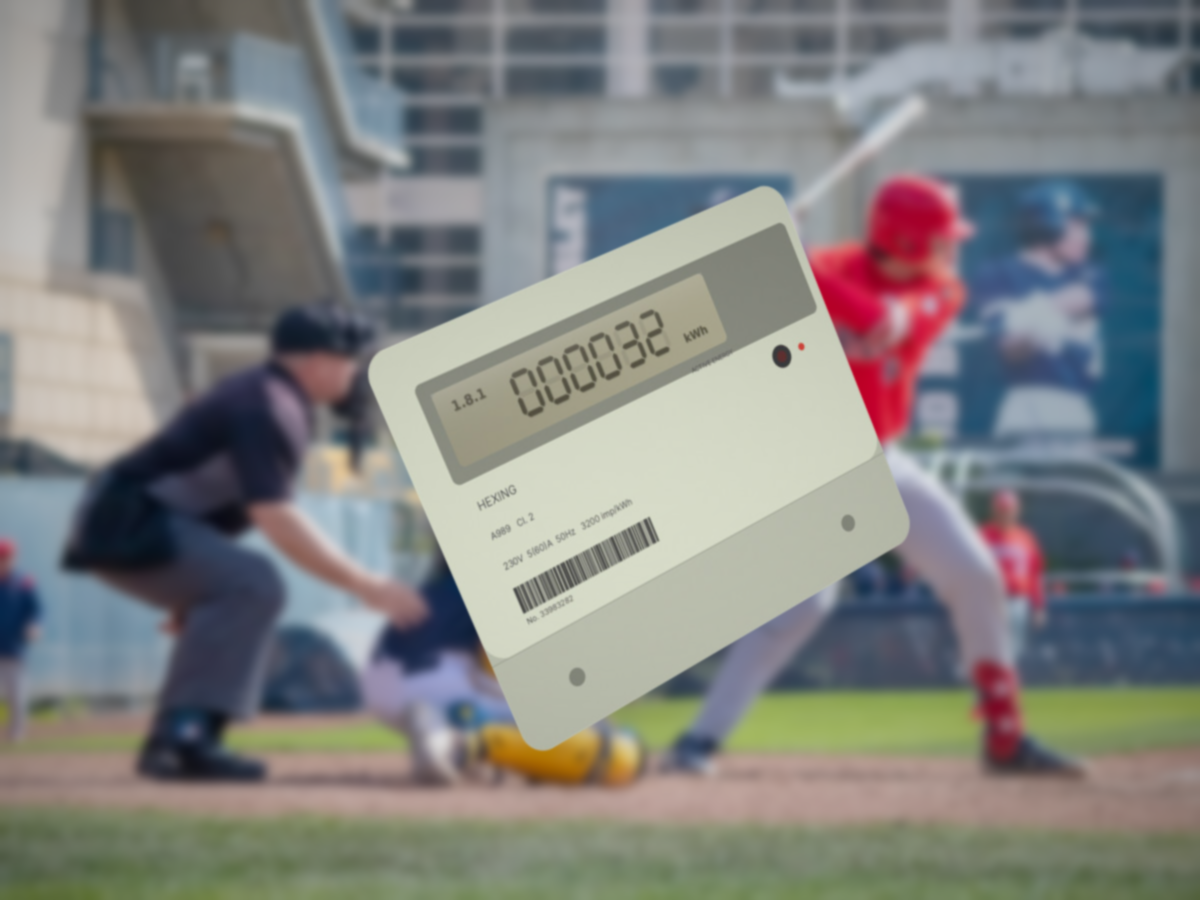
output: **32** kWh
